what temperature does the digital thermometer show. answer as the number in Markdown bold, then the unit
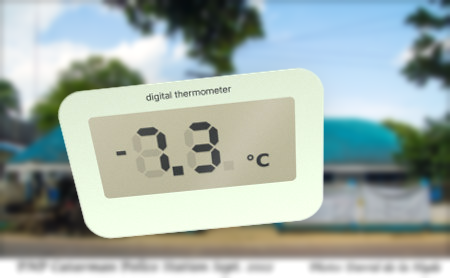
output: **-7.3** °C
